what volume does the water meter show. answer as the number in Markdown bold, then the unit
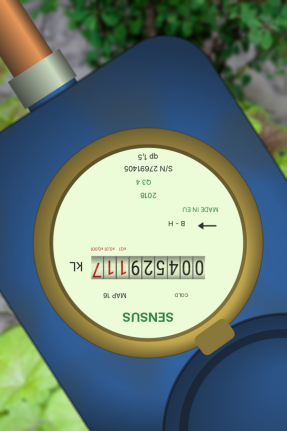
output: **4529.117** kL
